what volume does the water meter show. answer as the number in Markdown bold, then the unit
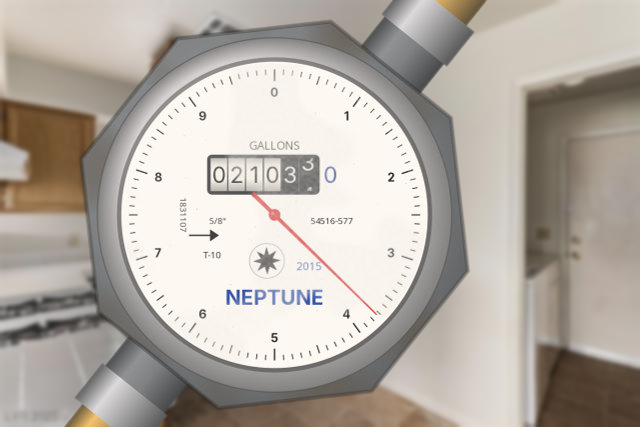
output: **210333.7** gal
